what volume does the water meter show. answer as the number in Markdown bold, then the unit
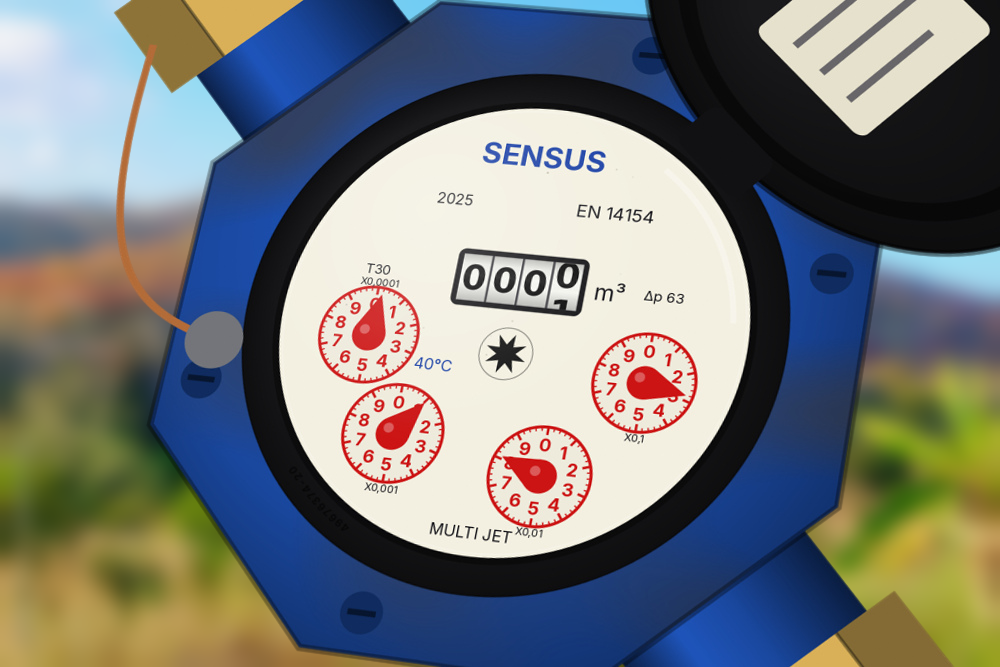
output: **0.2810** m³
